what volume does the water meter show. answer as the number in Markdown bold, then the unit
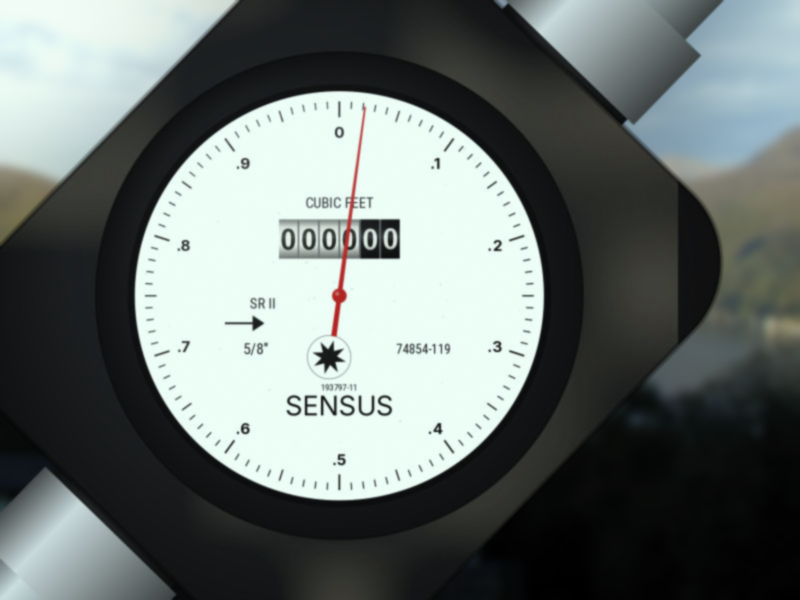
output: **0.02** ft³
